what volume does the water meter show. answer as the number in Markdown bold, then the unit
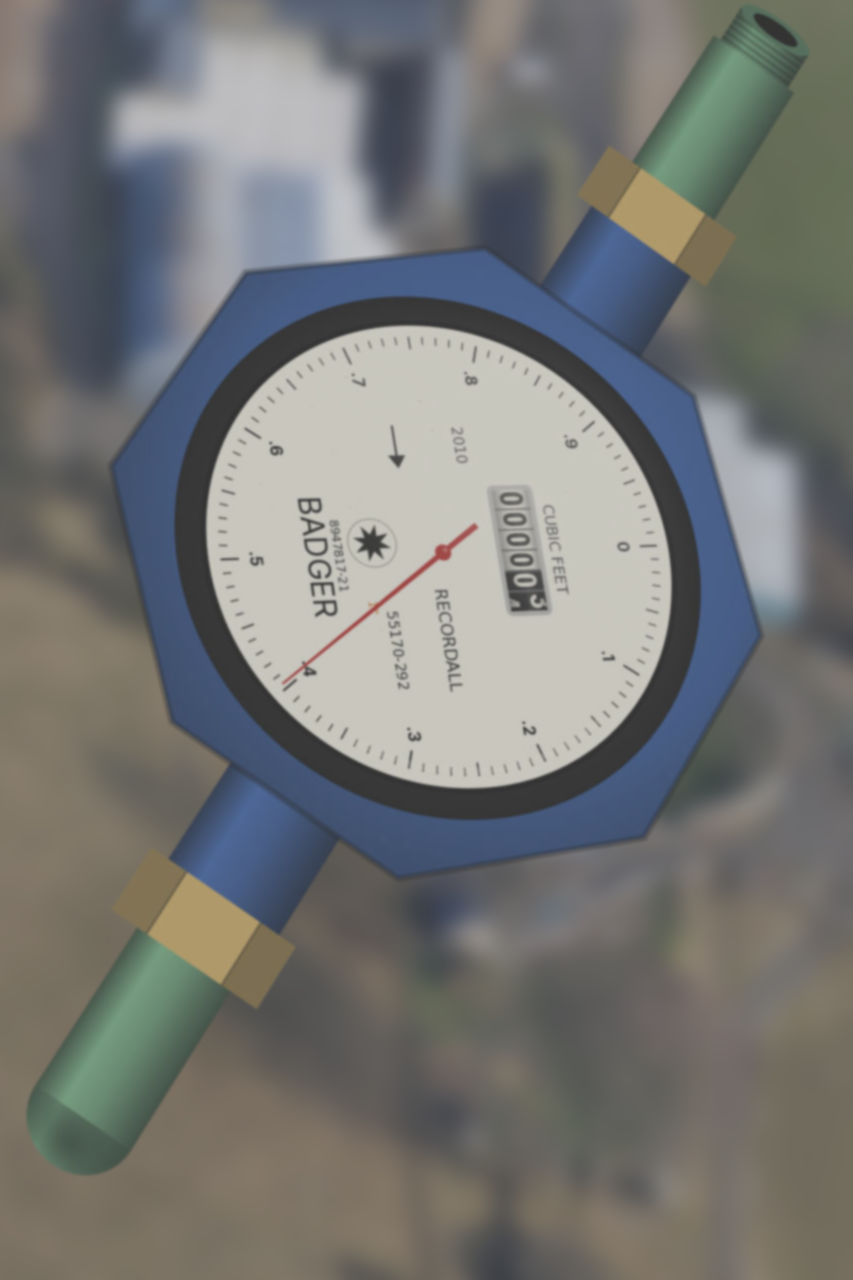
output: **3.40** ft³
